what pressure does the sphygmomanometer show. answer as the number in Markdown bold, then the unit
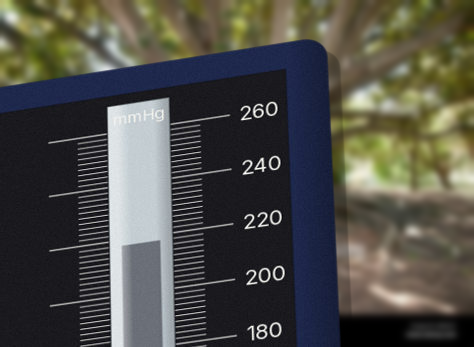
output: **218** mmHg
